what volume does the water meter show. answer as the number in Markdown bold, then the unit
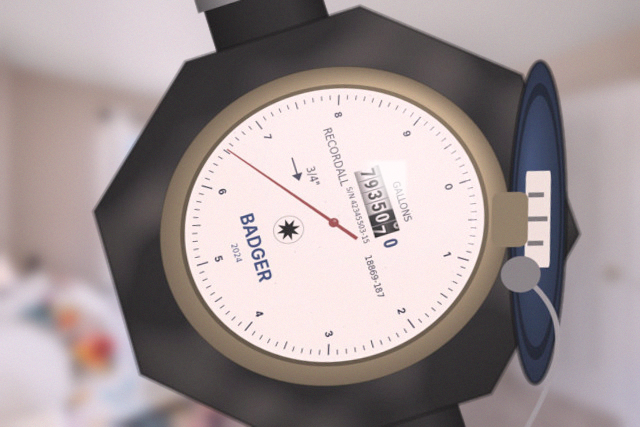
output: **7935066.5** gal
